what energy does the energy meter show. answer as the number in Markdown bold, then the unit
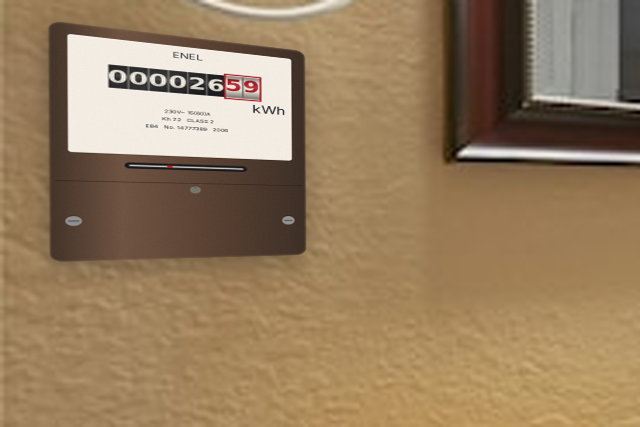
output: **26.59** kWh
